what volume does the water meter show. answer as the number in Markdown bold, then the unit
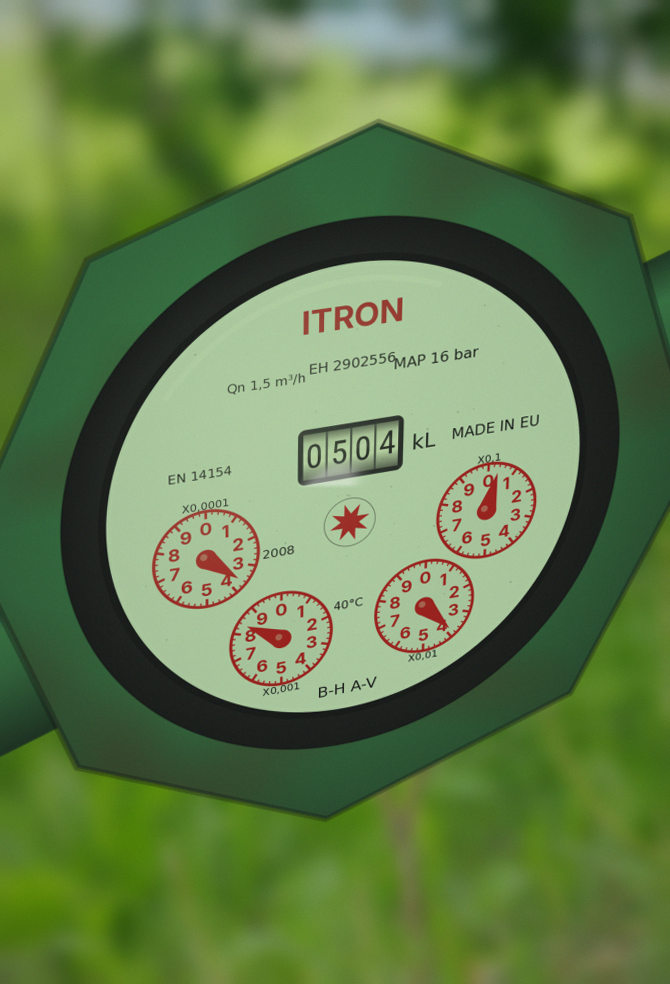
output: **504.0383** kL
